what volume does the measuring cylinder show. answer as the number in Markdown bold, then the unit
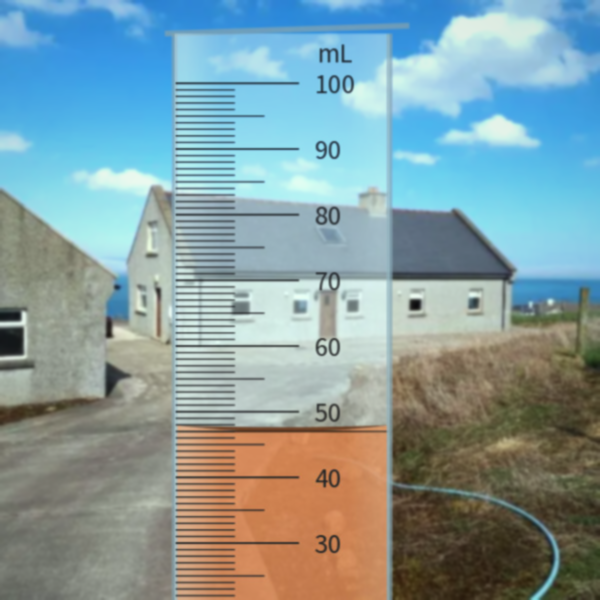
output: **47** mL
